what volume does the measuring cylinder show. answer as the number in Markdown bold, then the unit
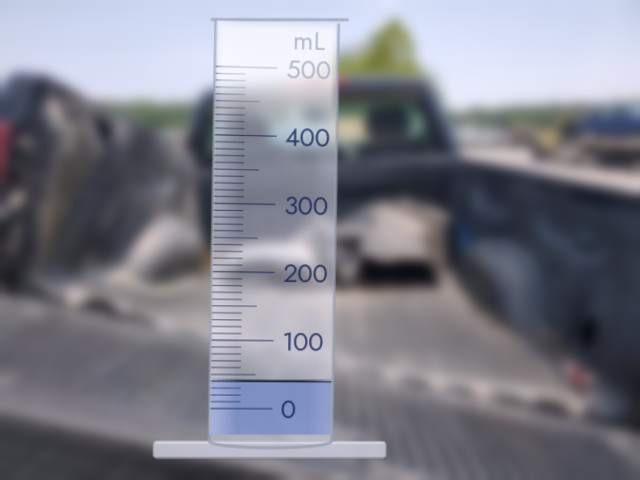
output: **40** mL
